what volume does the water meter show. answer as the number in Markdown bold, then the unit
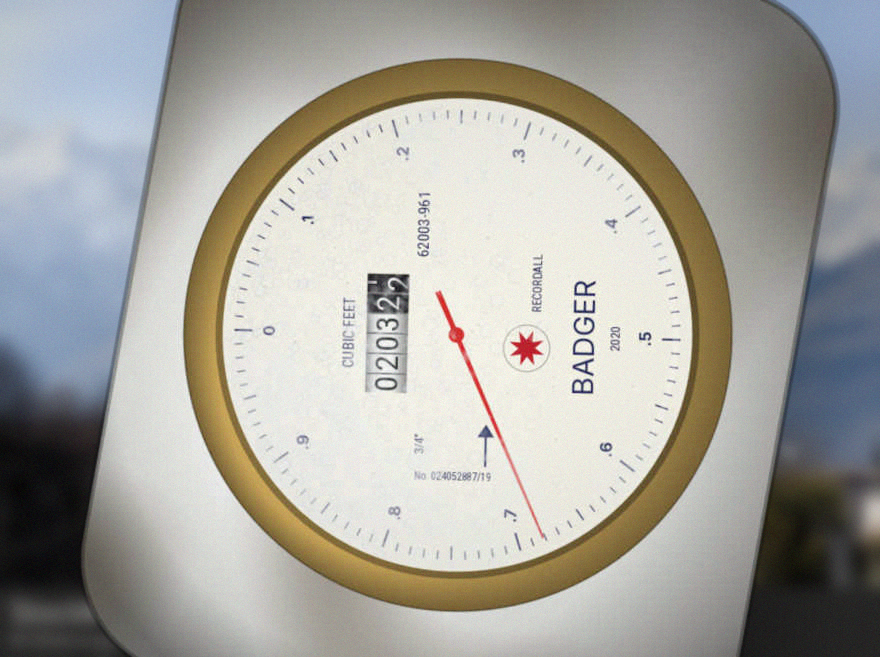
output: **20321.68** ft³
